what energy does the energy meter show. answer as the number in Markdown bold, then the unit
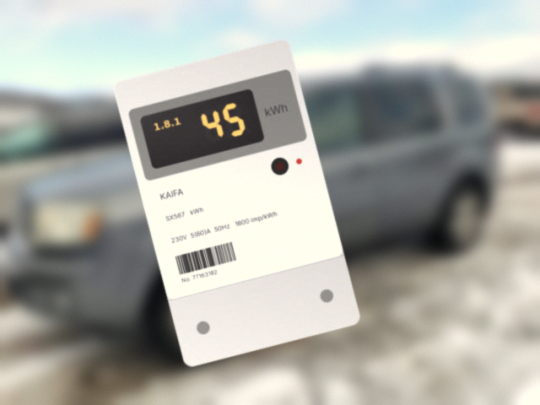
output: **45** kWh
